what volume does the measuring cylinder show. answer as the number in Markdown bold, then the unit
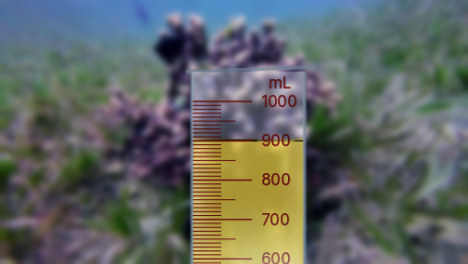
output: **900** mL
